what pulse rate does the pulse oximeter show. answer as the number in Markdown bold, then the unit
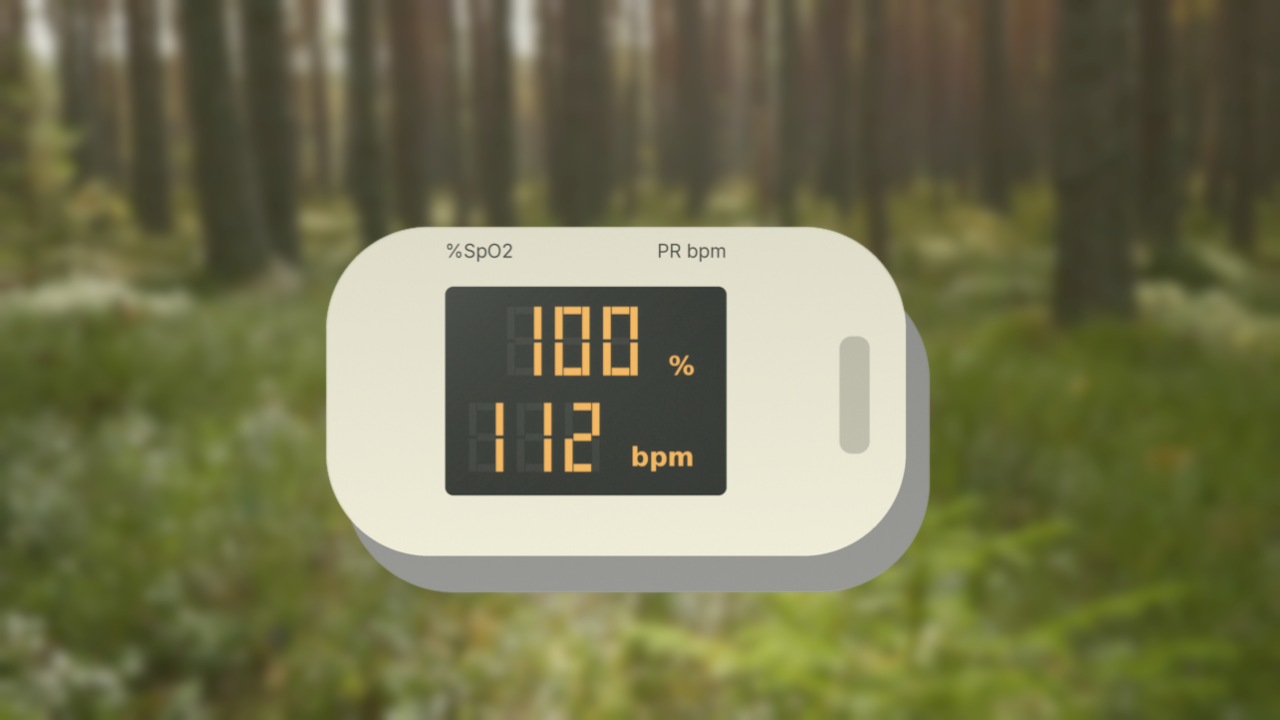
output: **112** bpm
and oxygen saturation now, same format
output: **100** %
